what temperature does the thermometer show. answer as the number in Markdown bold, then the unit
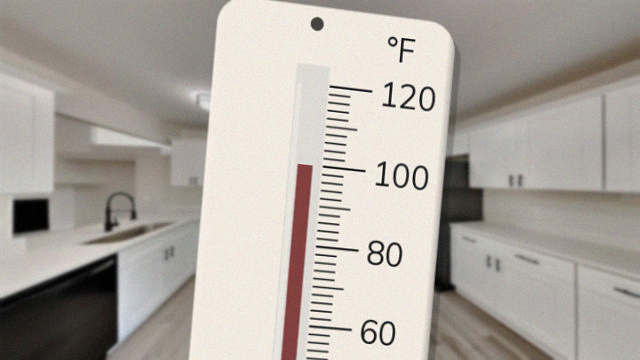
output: **100** °F
